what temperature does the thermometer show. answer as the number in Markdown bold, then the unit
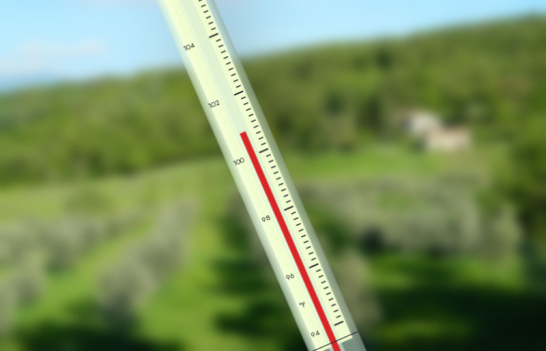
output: **100.8** °F
